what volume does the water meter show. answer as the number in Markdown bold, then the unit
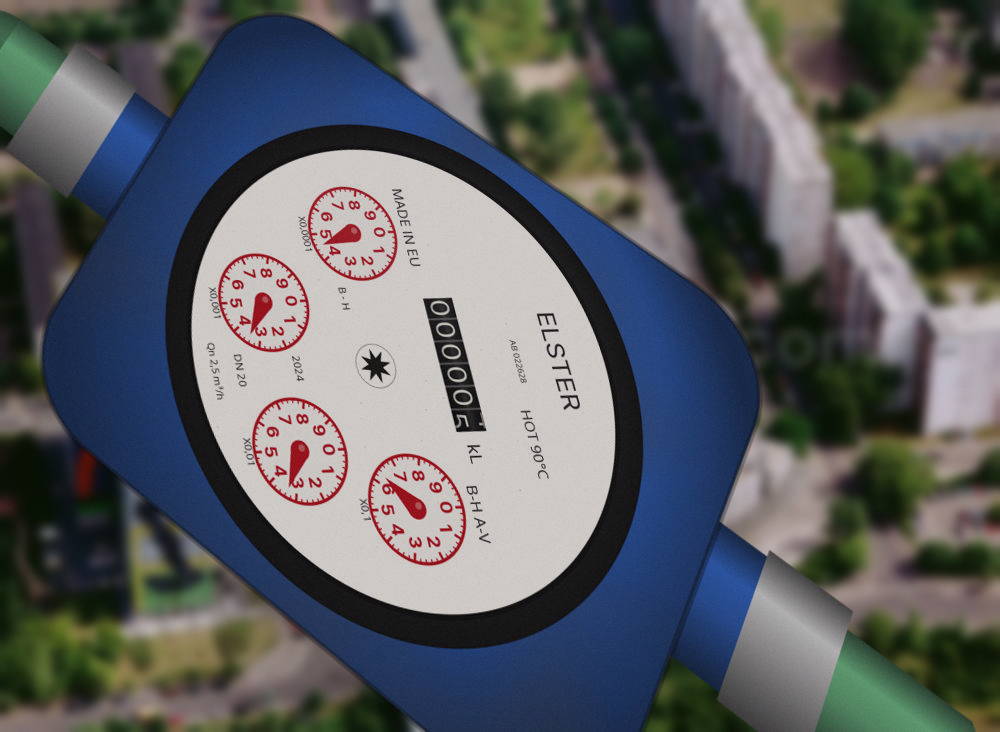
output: **4.6334** kL
